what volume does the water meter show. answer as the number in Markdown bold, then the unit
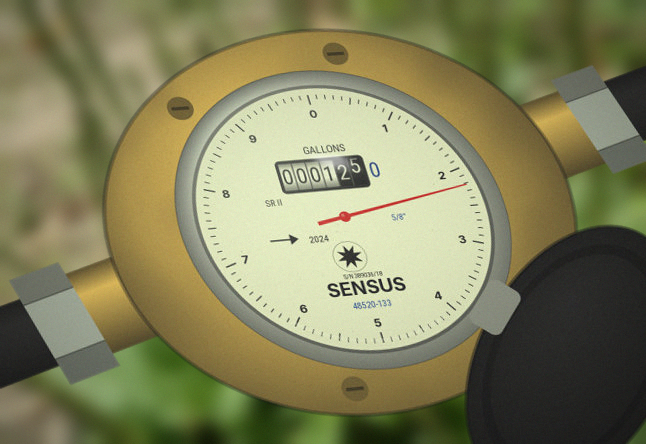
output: **1252.2** gal
